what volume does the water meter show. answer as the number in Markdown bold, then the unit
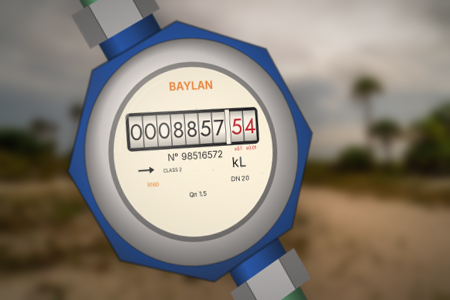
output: **8857.54** kL
